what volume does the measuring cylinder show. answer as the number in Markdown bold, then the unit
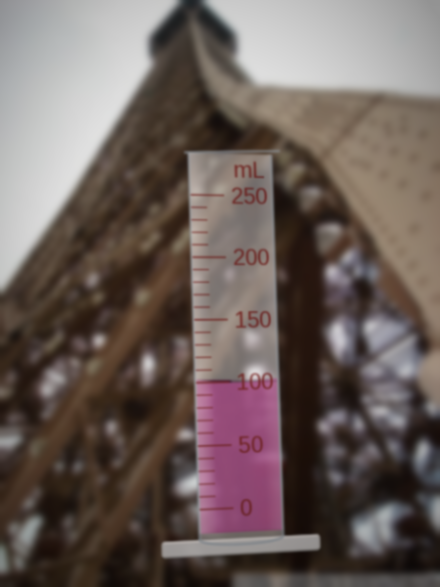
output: **100** mL
